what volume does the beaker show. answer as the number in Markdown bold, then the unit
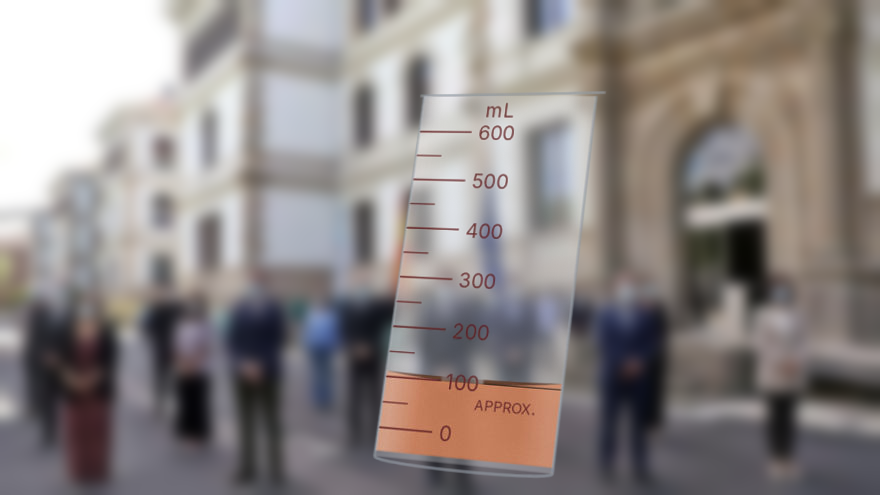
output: **100** mL
